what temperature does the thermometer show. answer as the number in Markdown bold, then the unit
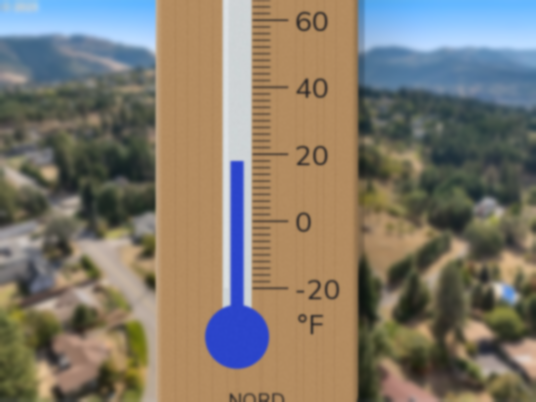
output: **18** °F
